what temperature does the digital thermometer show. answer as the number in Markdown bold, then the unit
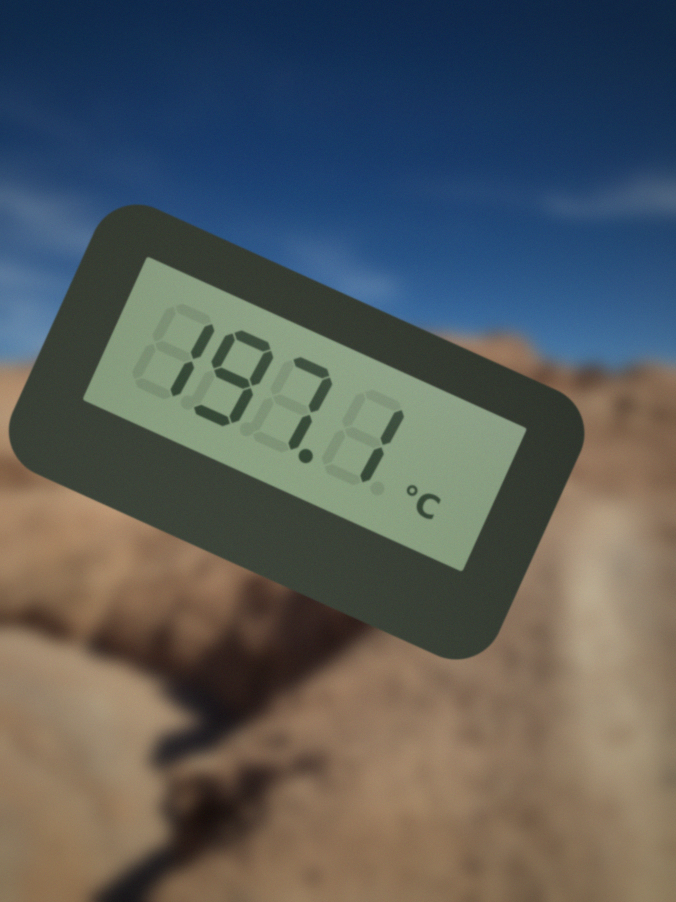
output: **197.1** °C
